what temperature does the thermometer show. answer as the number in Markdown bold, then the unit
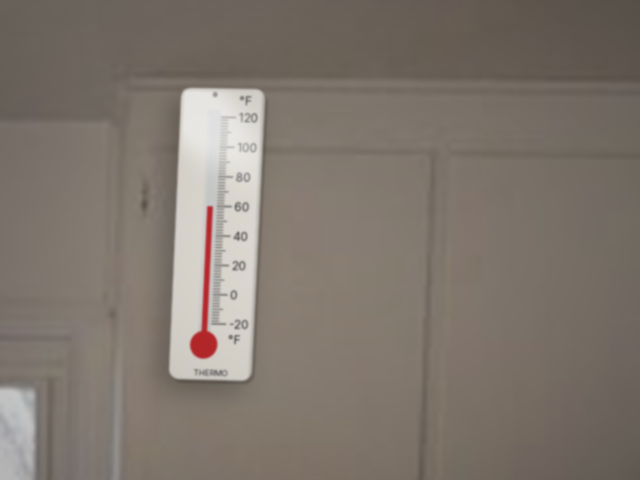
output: **60** °F
